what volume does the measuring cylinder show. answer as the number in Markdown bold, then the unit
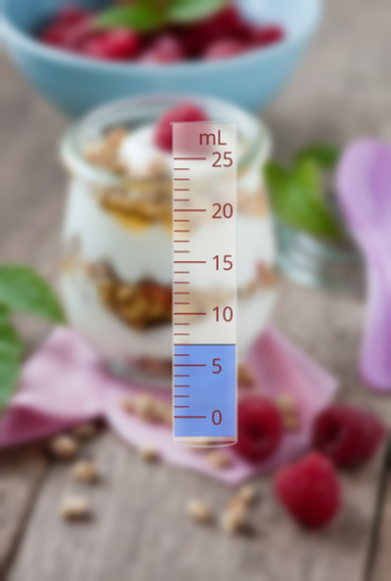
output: **7** mL
